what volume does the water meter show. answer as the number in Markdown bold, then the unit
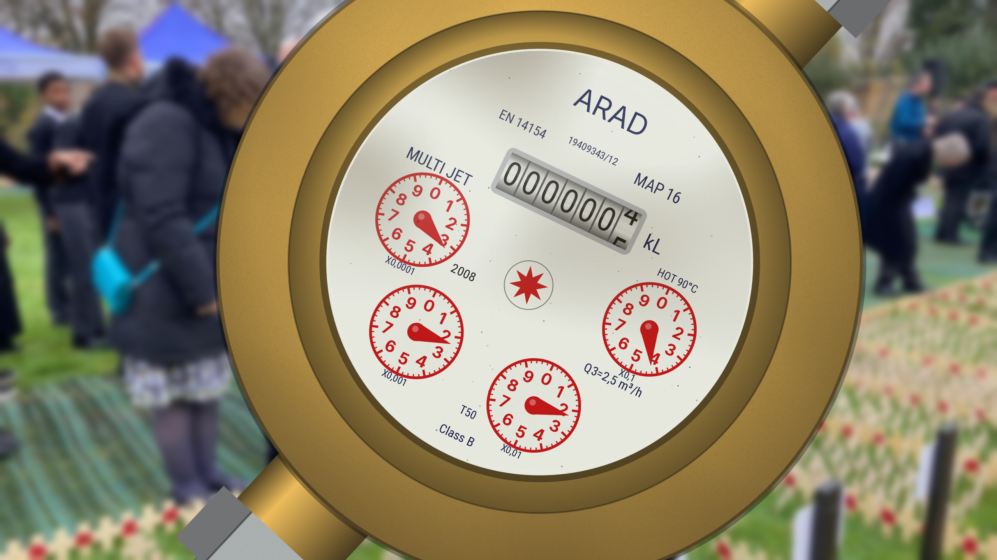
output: **4.4223** kL
